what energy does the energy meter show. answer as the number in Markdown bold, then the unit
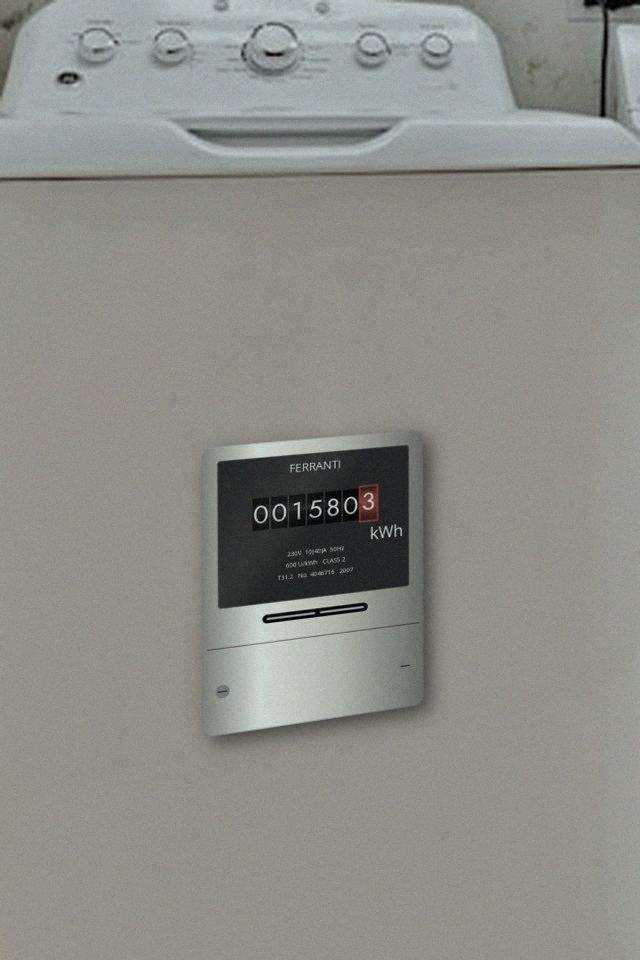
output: **1580.3** kWh
